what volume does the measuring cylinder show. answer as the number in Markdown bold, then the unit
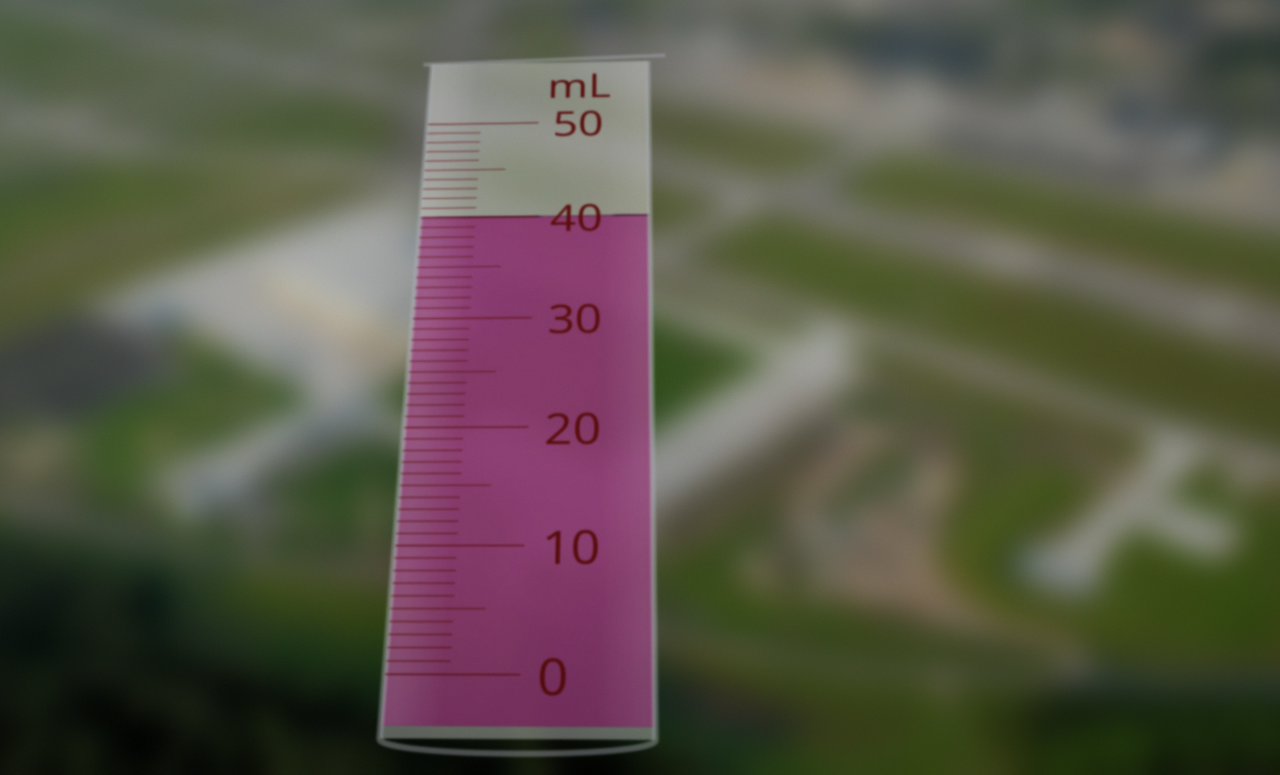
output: **40** mL
